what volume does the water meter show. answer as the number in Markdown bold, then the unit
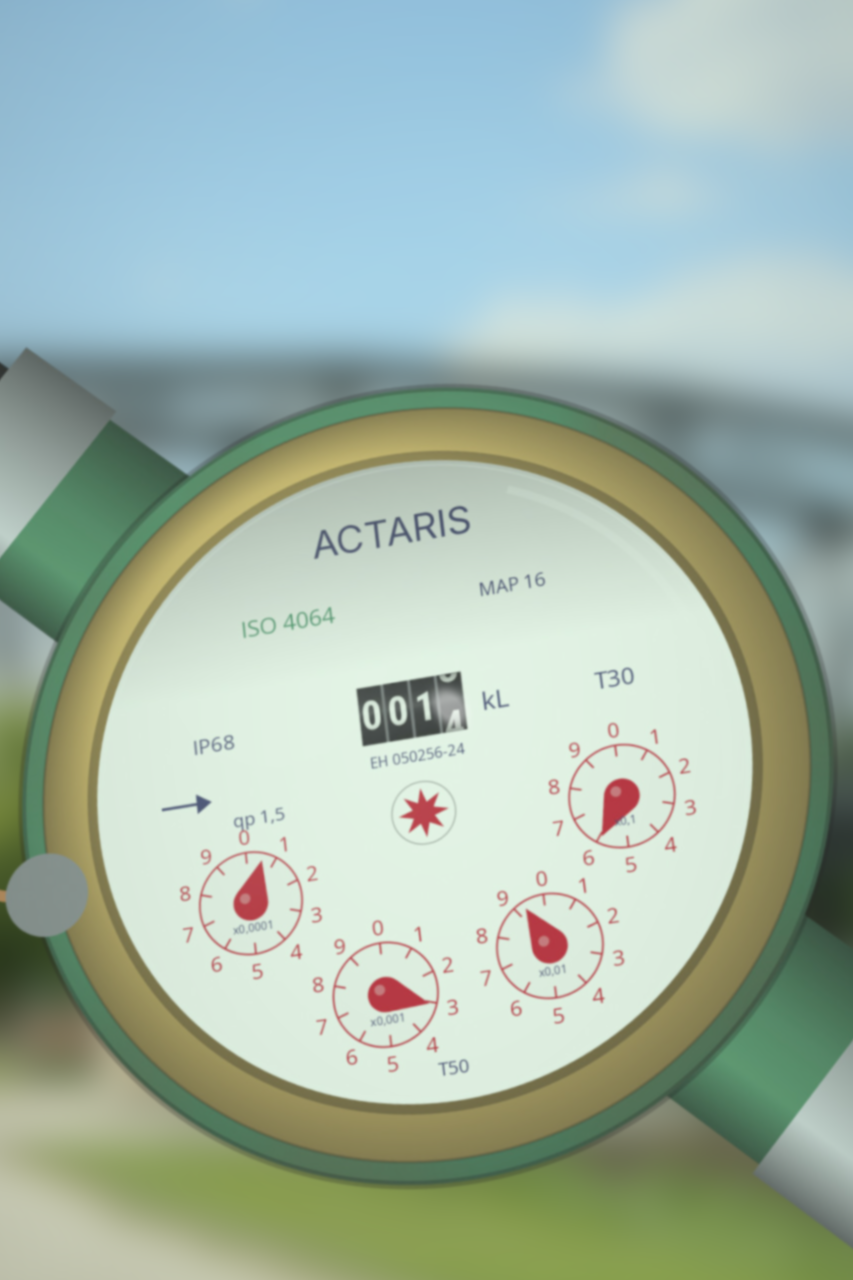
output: **13.5930** kL
